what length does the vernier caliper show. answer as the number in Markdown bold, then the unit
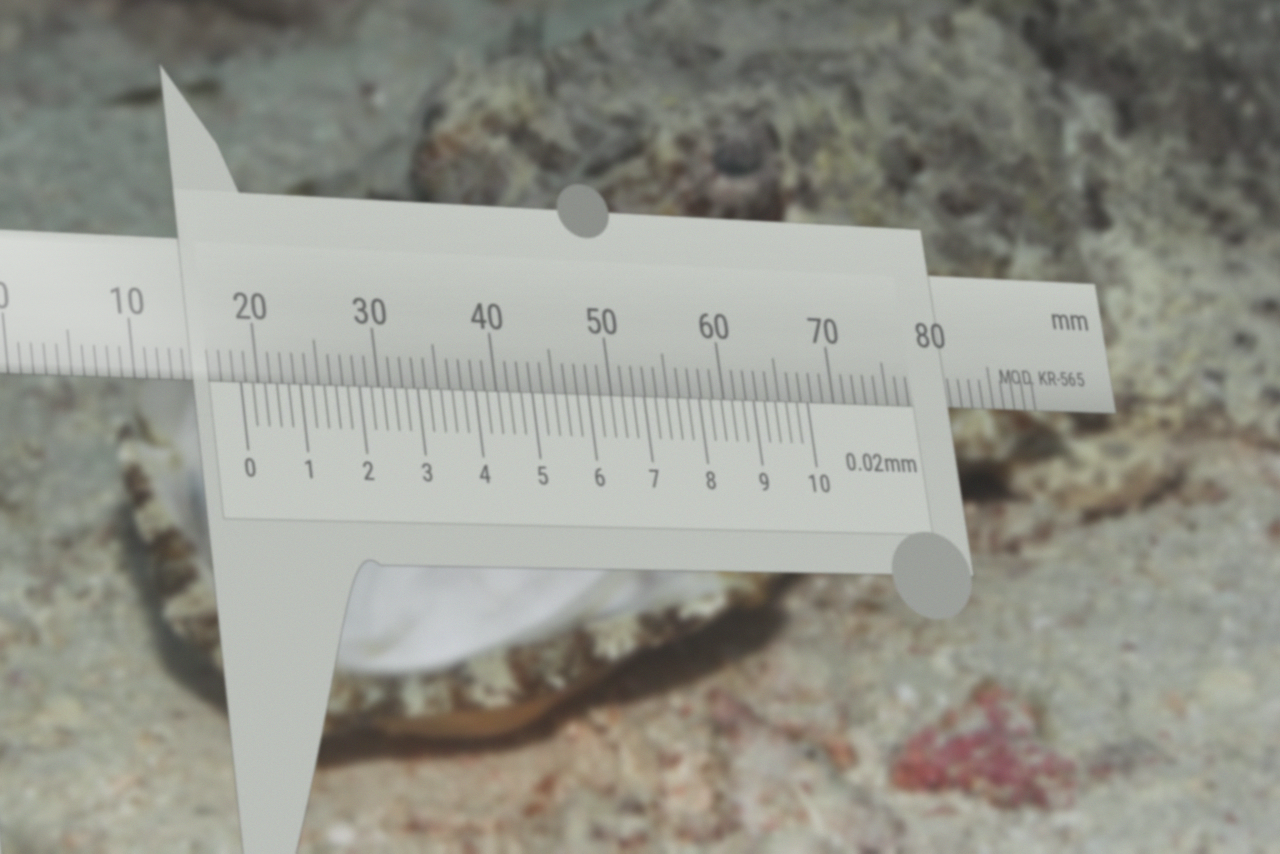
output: **18.6** mm
